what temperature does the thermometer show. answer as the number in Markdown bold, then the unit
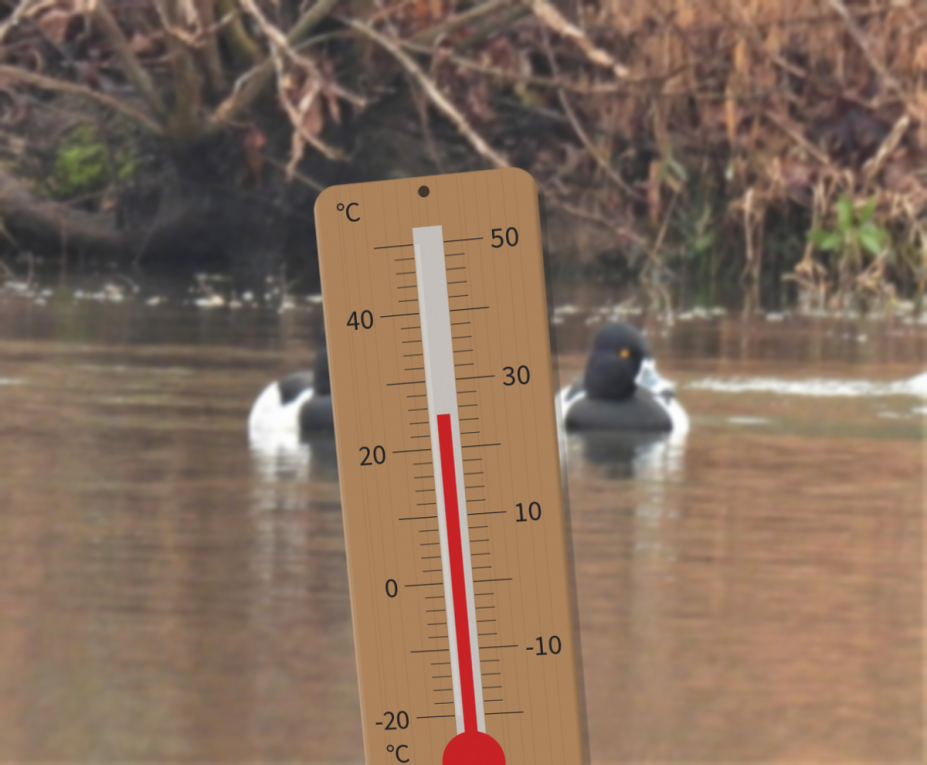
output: **25** °C
